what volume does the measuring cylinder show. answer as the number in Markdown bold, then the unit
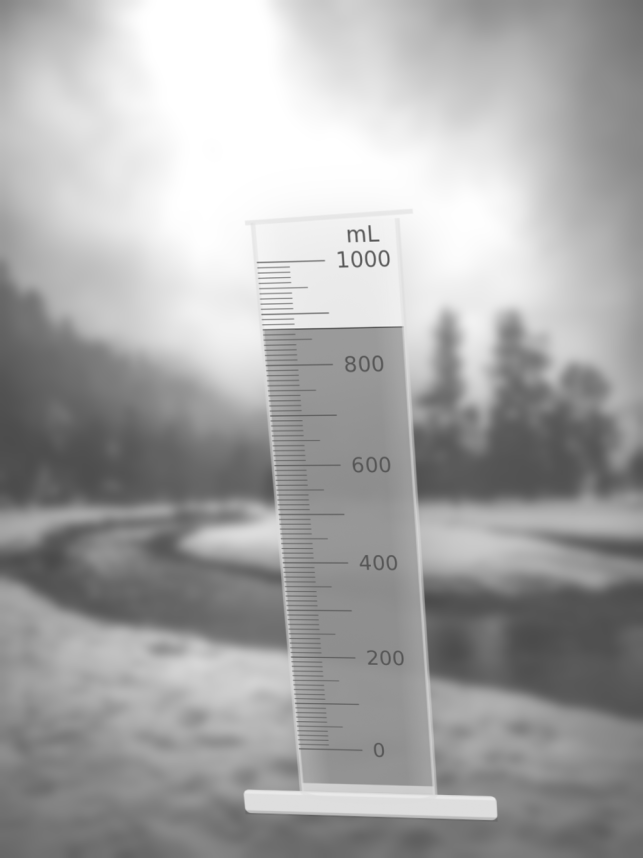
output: **870** mL
